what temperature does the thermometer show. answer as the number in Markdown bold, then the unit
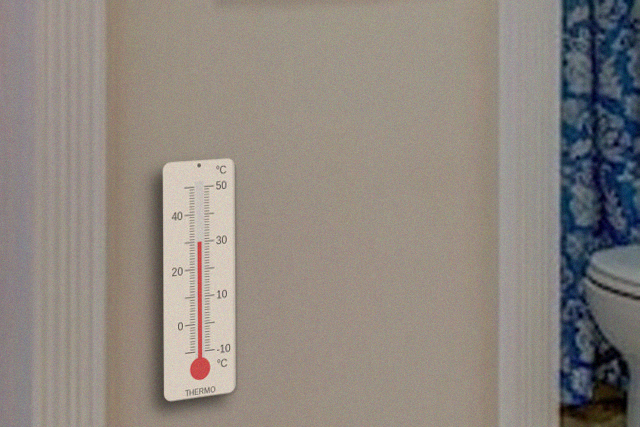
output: **30** °C
